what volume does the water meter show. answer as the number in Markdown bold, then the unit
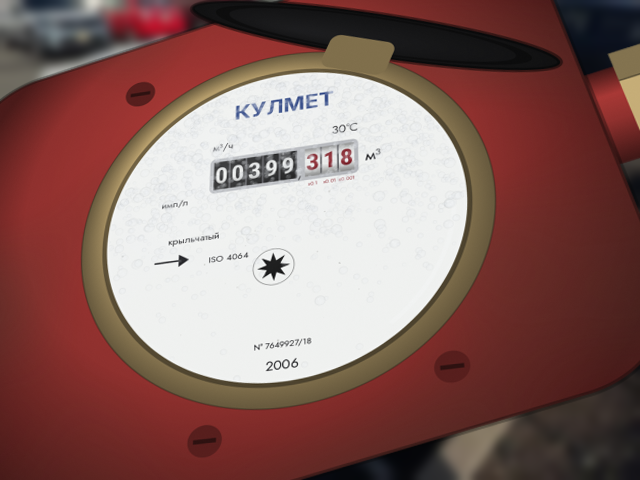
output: **399.318** m³
